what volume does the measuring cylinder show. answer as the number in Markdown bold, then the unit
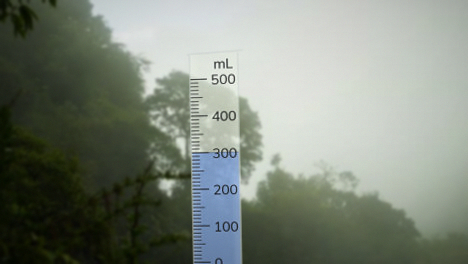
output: **300** mL
